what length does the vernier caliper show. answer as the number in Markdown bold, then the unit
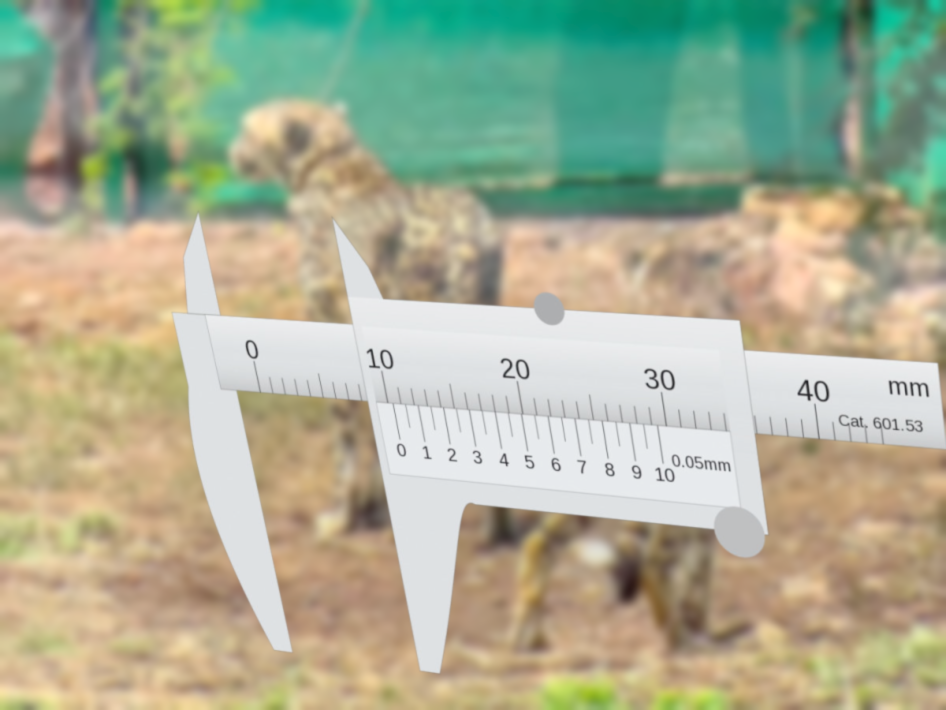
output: **10.4** mm
